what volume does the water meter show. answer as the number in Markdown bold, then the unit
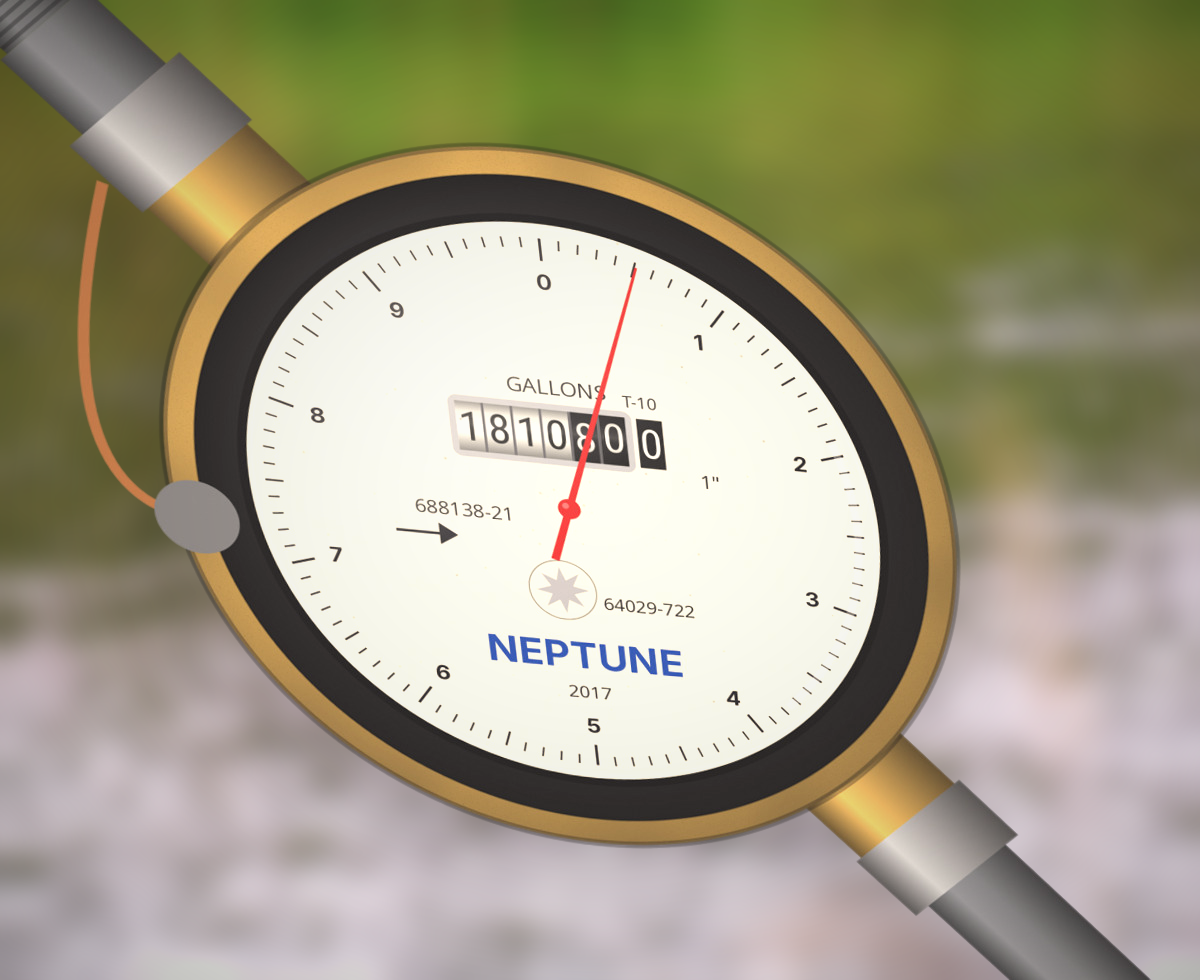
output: **1810800.5** gal
